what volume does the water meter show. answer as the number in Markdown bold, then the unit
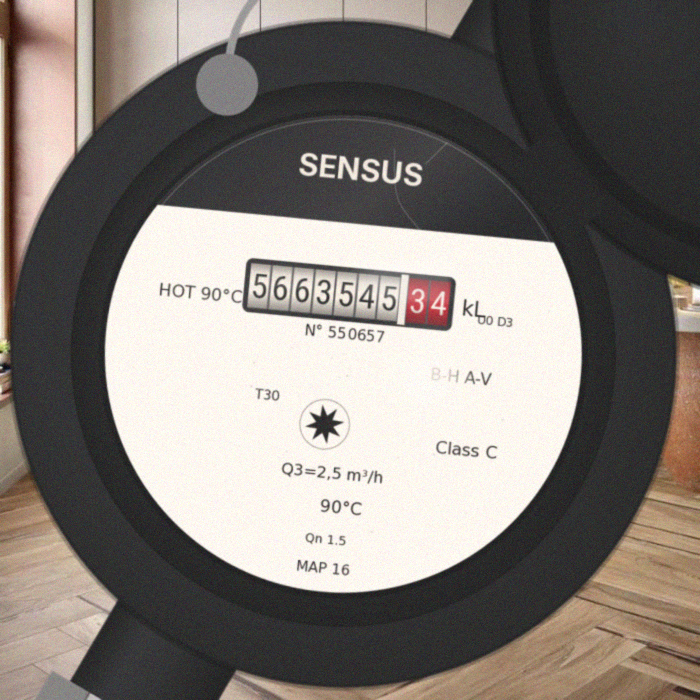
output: **5663545.34** kL
